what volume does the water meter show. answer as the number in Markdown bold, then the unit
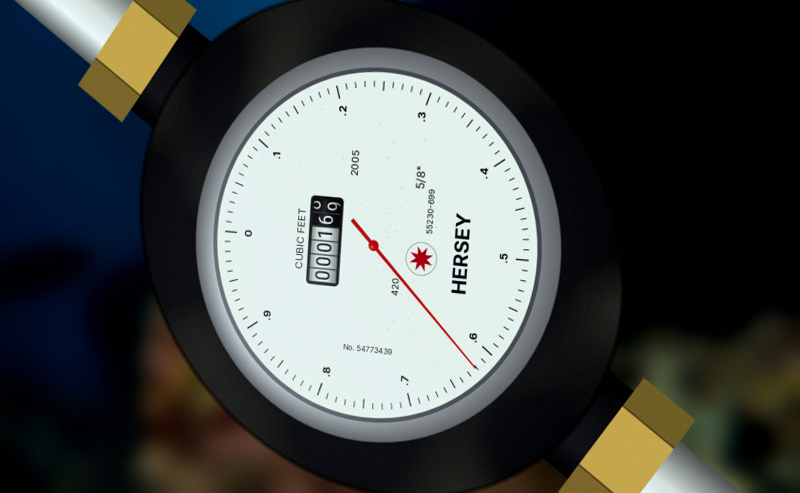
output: **168.62** ft³
